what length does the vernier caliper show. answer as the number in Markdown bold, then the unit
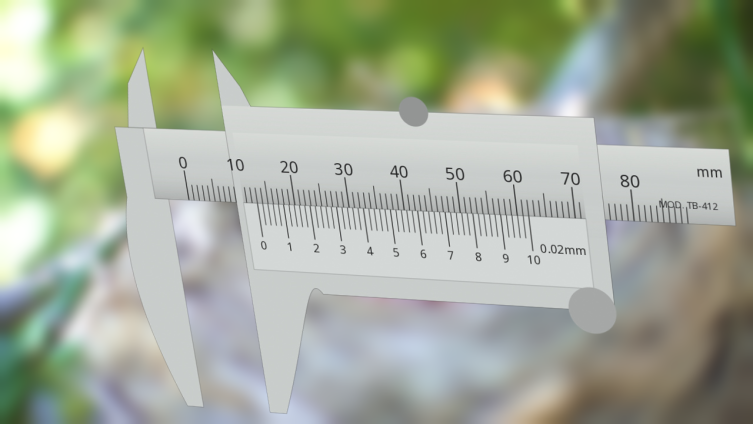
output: **13.0** mm
